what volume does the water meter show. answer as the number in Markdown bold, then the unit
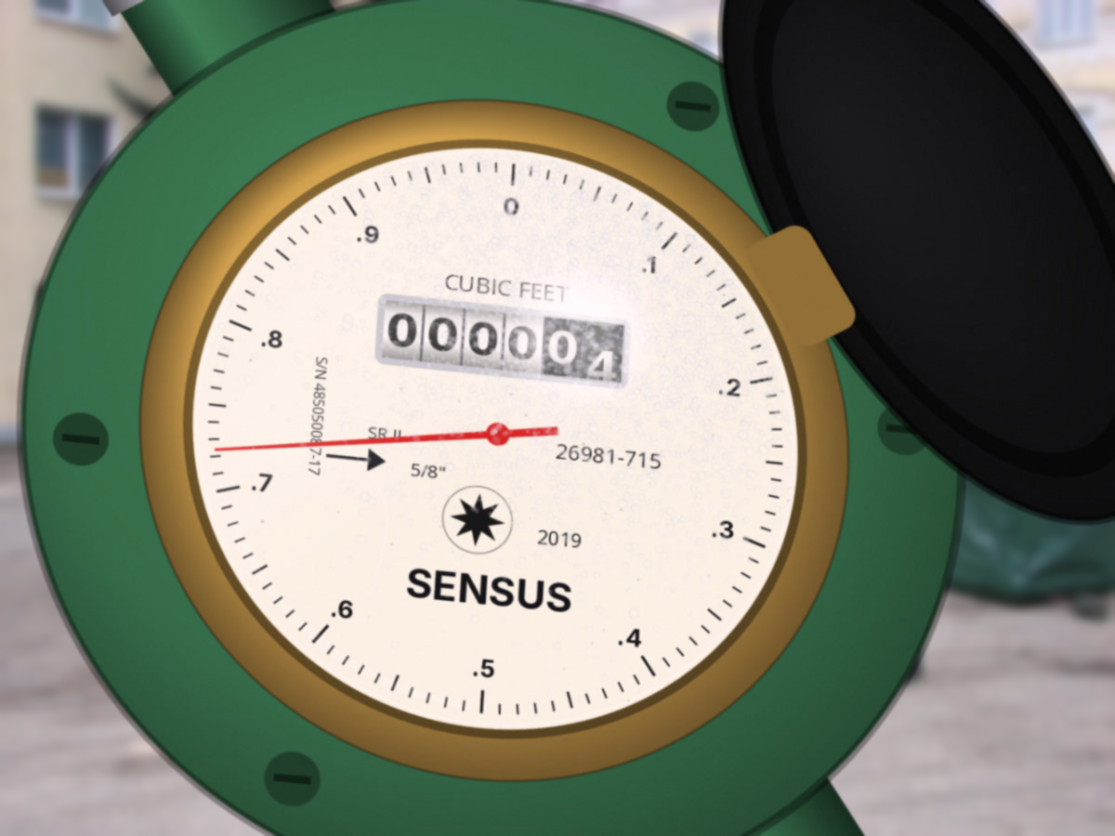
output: **3.72** ft³
